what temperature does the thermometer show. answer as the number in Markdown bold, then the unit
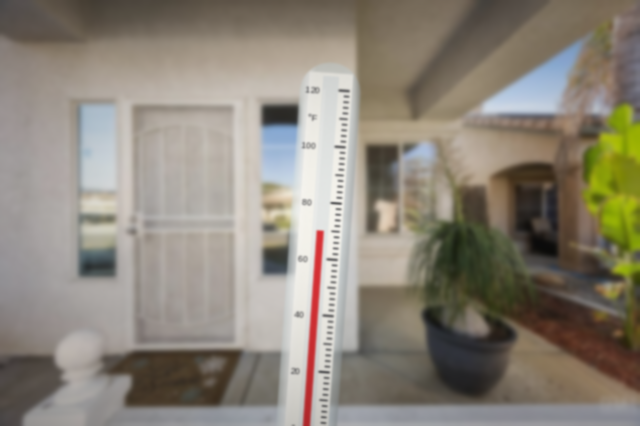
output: **70** °F
